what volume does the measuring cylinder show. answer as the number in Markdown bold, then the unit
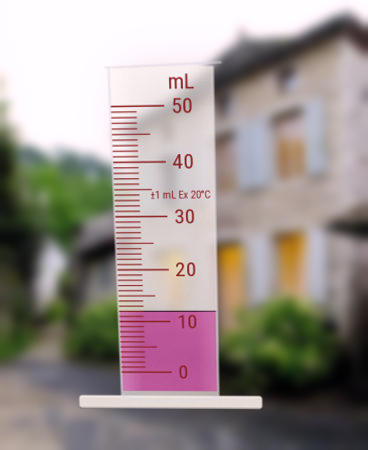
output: **12** mL
